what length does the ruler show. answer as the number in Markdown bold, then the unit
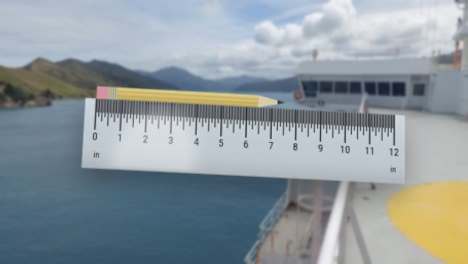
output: **7.5** in
